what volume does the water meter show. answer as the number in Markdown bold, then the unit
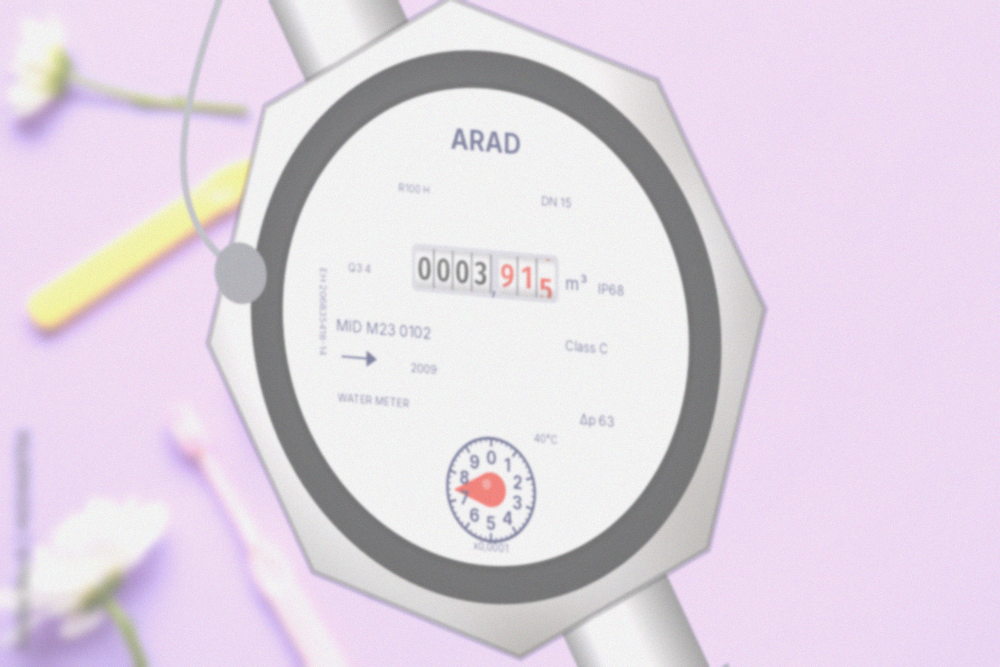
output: **3.9147** m³
